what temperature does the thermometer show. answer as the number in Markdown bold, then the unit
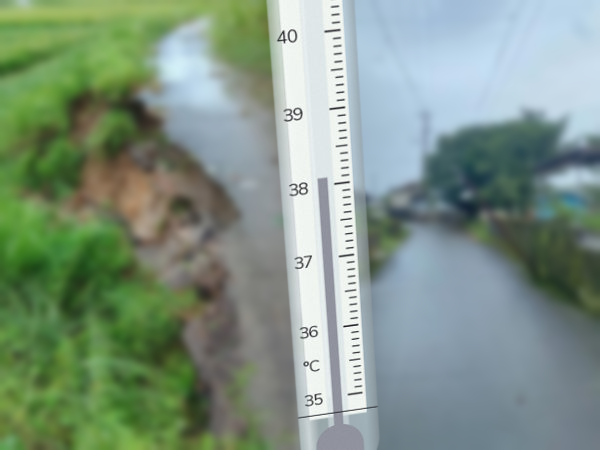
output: **38.1** °C
